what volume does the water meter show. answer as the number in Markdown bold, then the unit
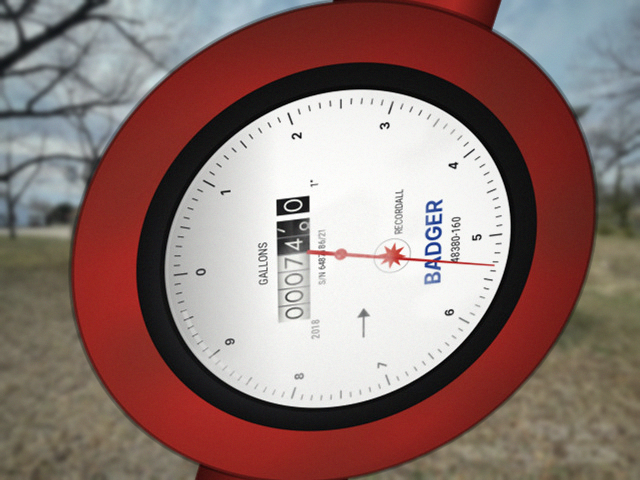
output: **7475.3** gal
